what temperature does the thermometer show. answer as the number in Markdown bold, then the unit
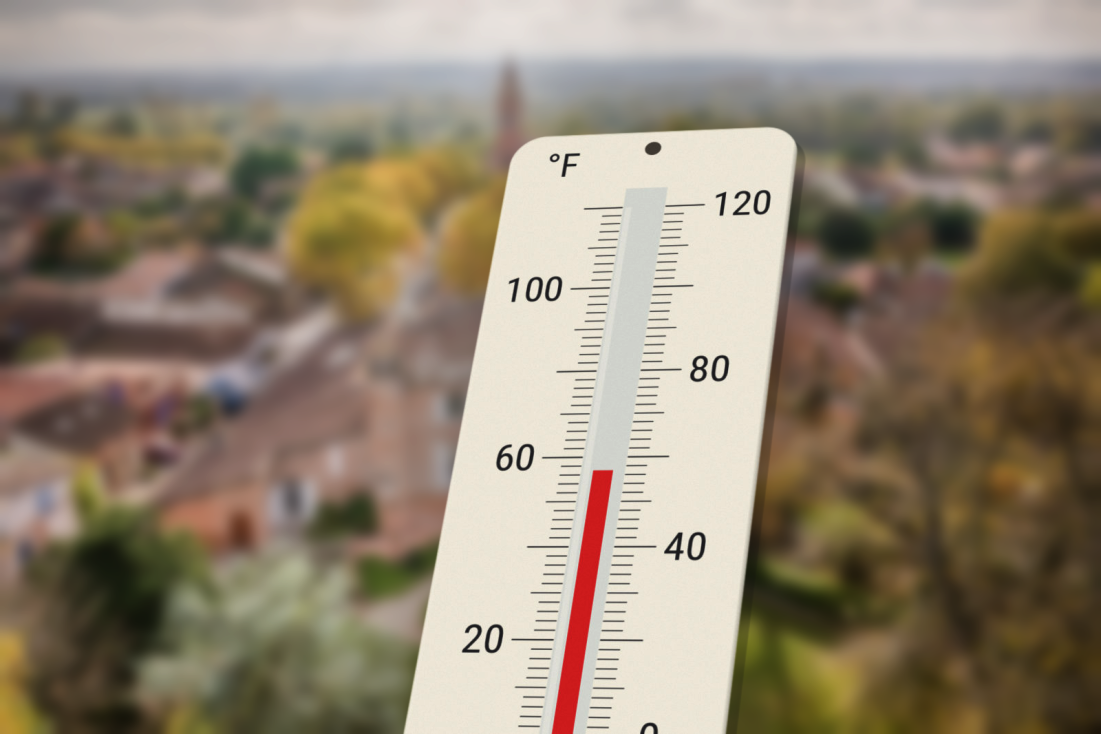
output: **57** °F
